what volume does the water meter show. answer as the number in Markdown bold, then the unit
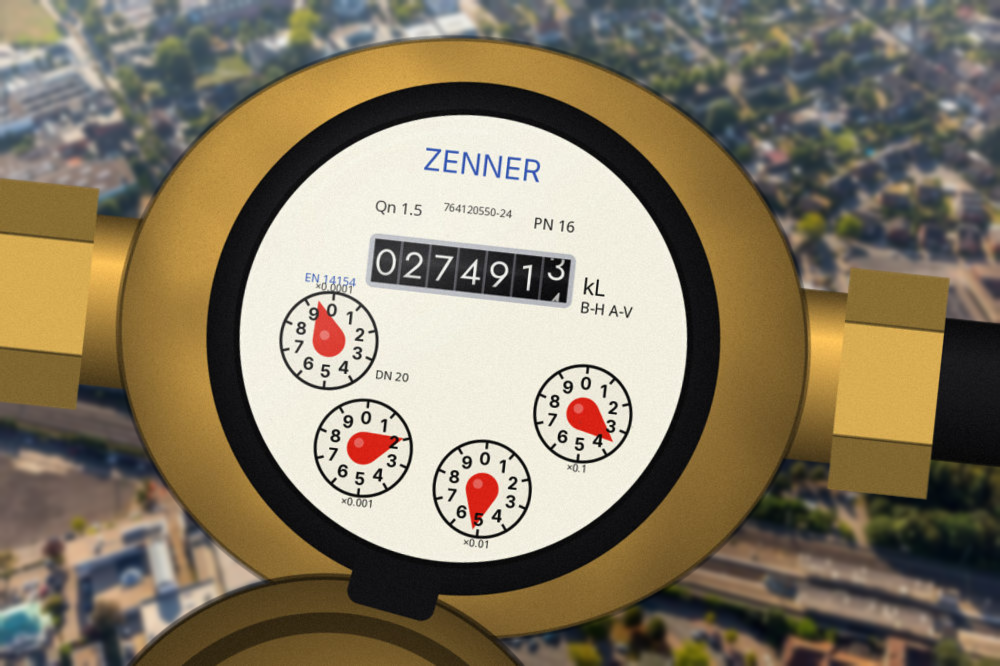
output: **274913.3519** kL
